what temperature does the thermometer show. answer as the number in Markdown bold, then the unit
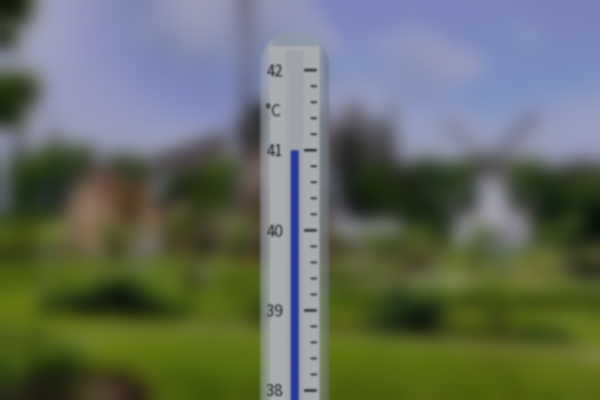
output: **41** °C
